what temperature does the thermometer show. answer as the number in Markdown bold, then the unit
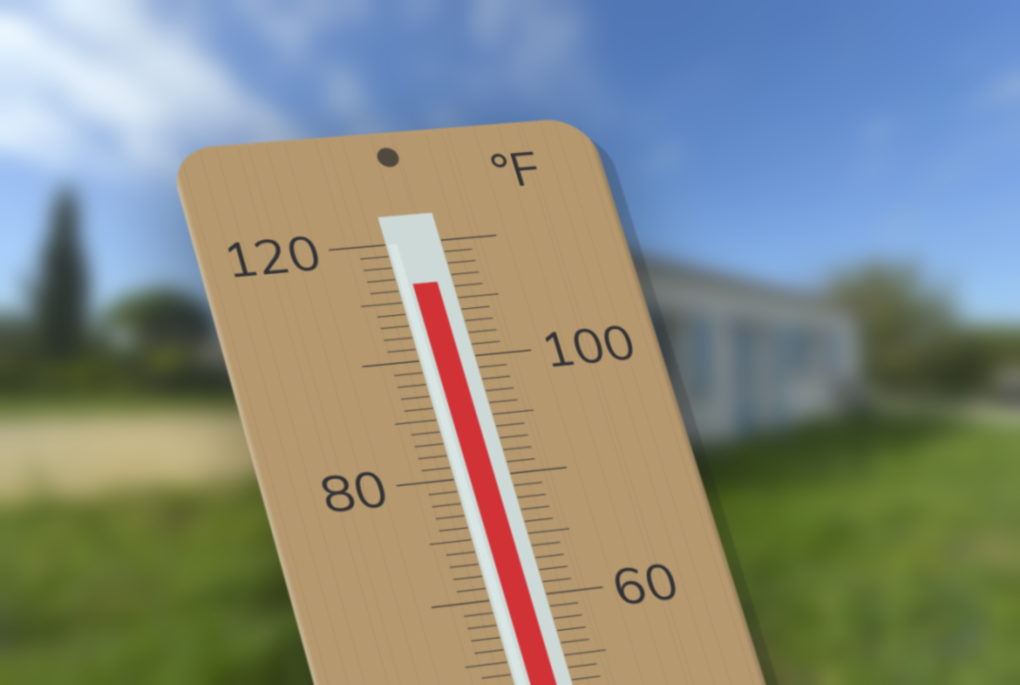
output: **113** °F
